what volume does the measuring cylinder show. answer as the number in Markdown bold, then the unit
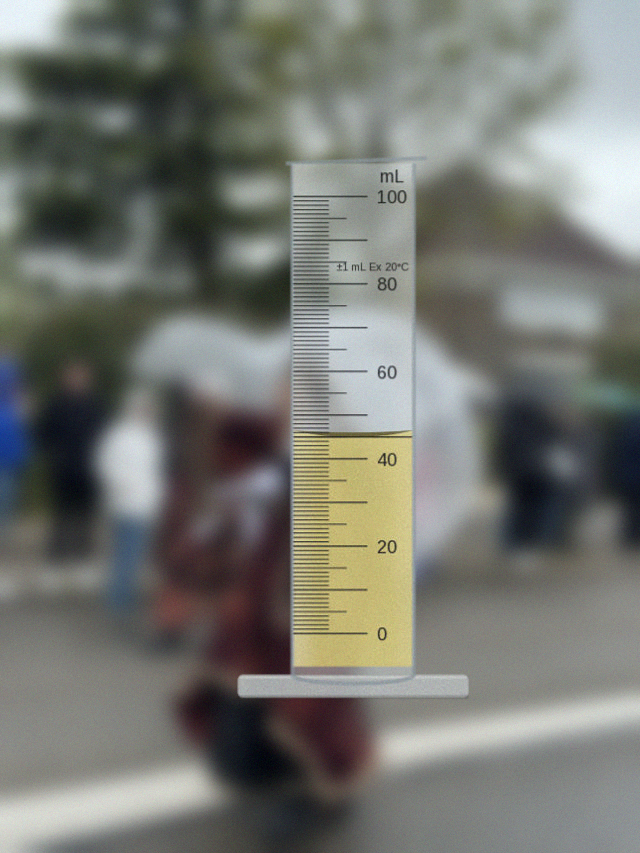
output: **45** mL
